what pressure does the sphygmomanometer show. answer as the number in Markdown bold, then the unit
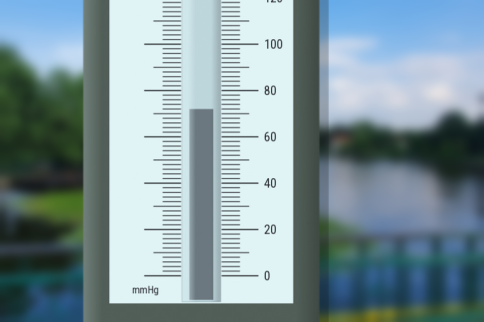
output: **72** mmHg
